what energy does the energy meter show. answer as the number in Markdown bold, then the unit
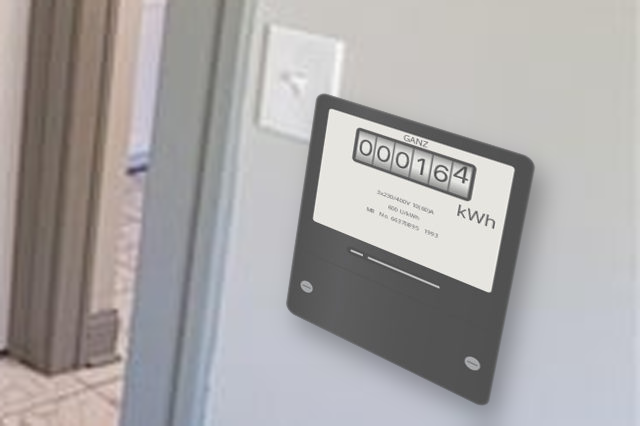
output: **164** kWh
